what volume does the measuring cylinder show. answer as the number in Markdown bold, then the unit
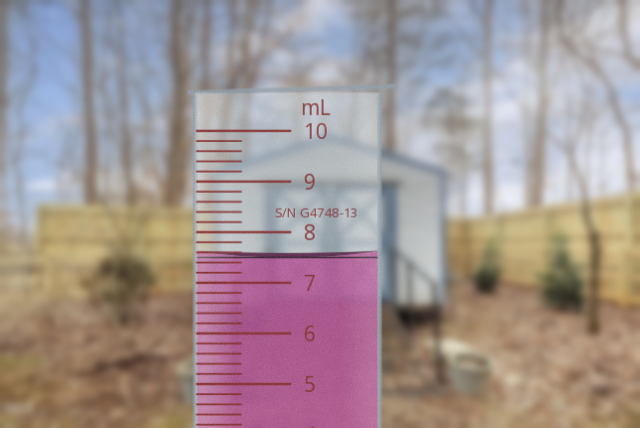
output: **7.5** mL
